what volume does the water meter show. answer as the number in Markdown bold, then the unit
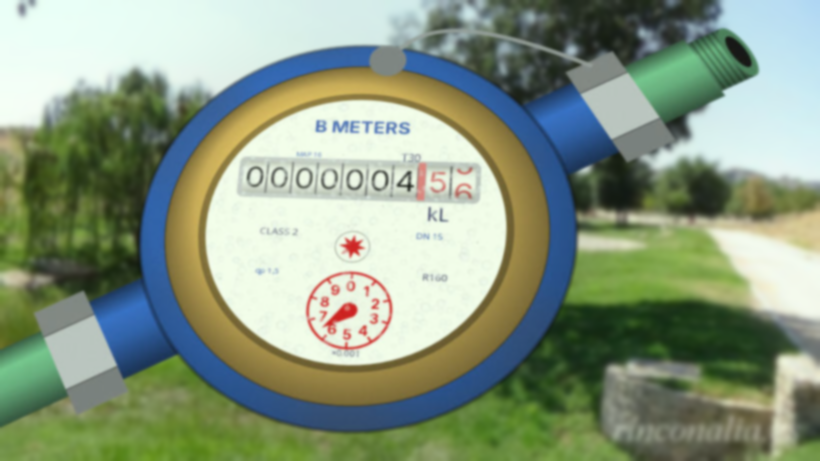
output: **4.556** kL
